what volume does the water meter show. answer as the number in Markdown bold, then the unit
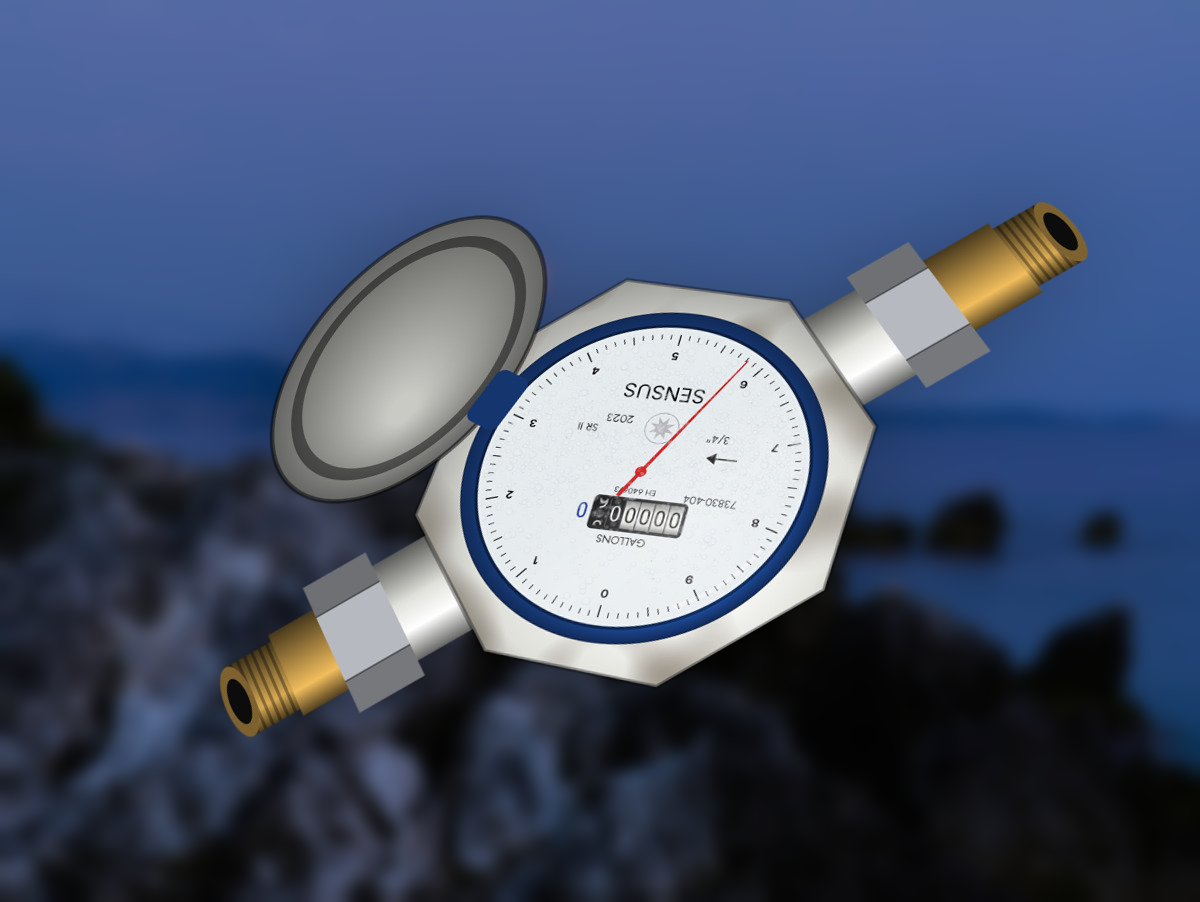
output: **55.8** gal
